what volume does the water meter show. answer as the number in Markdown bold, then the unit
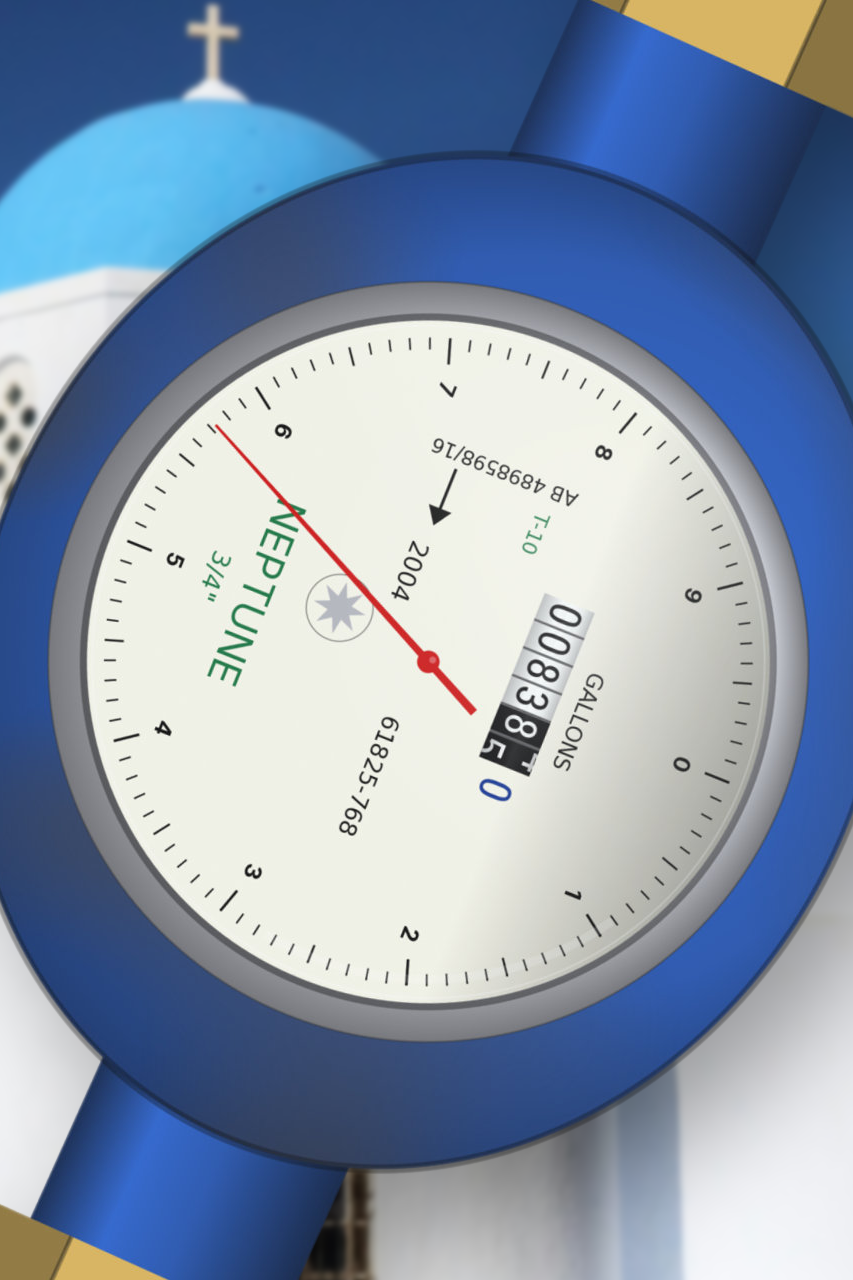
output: **83845.7** gal
